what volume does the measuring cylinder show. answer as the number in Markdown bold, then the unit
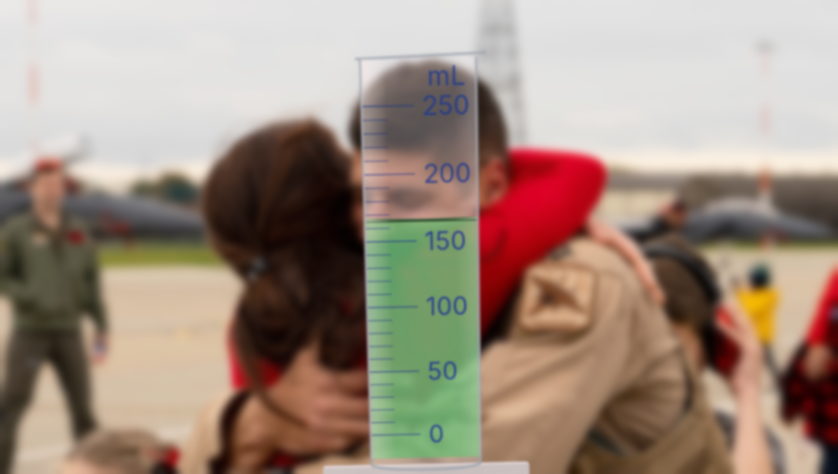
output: **165** mL
